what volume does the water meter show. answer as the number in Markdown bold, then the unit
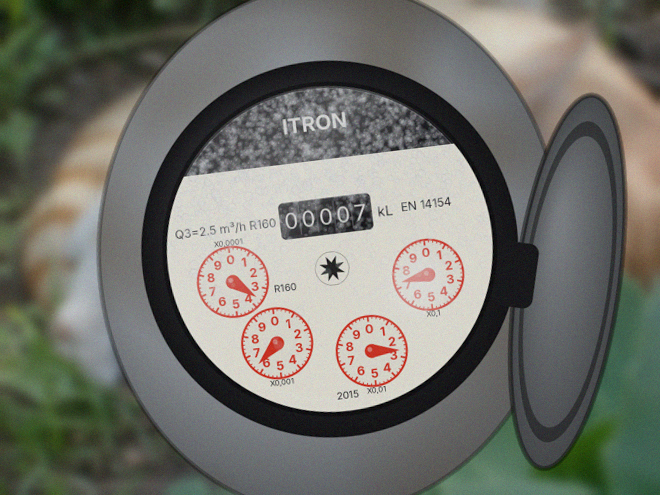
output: **7.7263** kL
